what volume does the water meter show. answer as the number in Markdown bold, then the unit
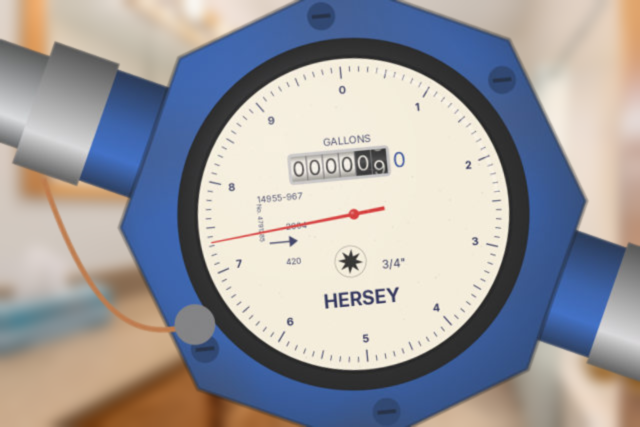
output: **87.3** gal
